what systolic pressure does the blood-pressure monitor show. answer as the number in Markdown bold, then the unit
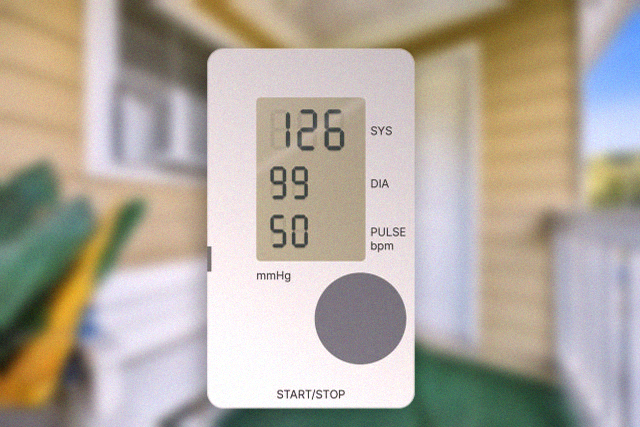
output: **126** mmHg
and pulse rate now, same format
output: **50** bpm
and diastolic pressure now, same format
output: **99** mmHg
